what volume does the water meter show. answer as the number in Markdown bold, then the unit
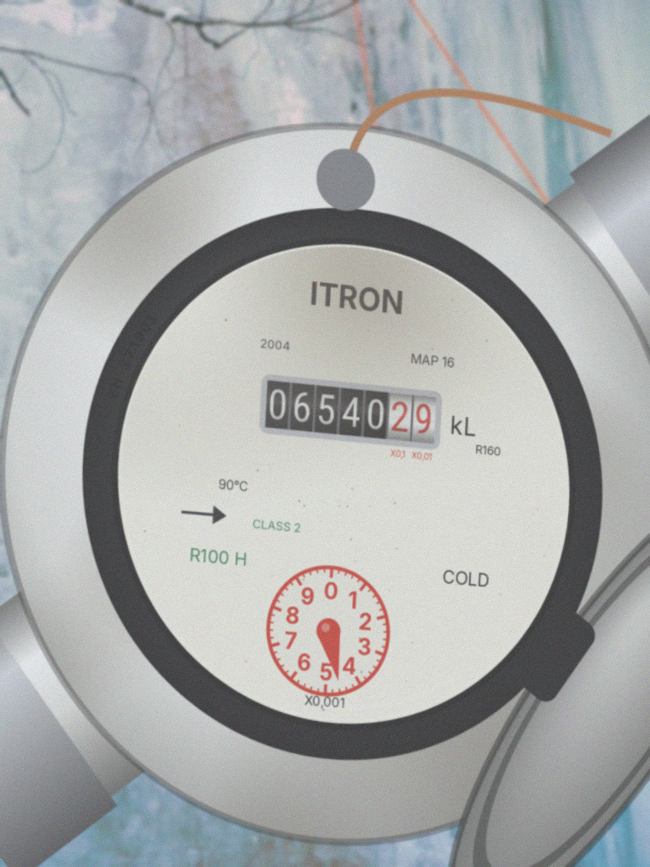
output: **6540.294** kL
